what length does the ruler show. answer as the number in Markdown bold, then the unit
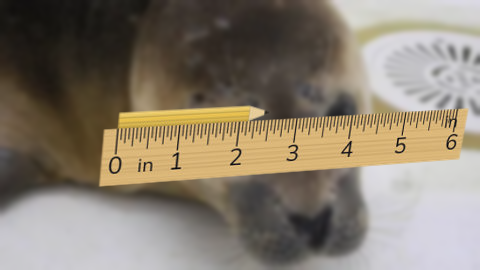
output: **2.5** in
